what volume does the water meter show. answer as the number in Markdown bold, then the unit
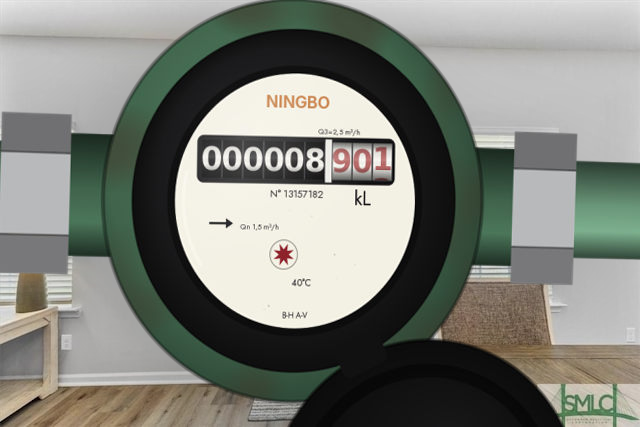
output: **8.901** kL
